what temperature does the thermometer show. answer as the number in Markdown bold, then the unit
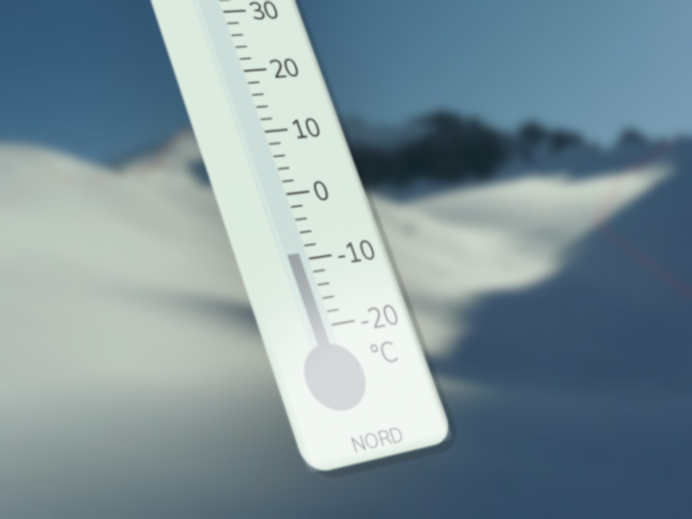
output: **-9** °C
